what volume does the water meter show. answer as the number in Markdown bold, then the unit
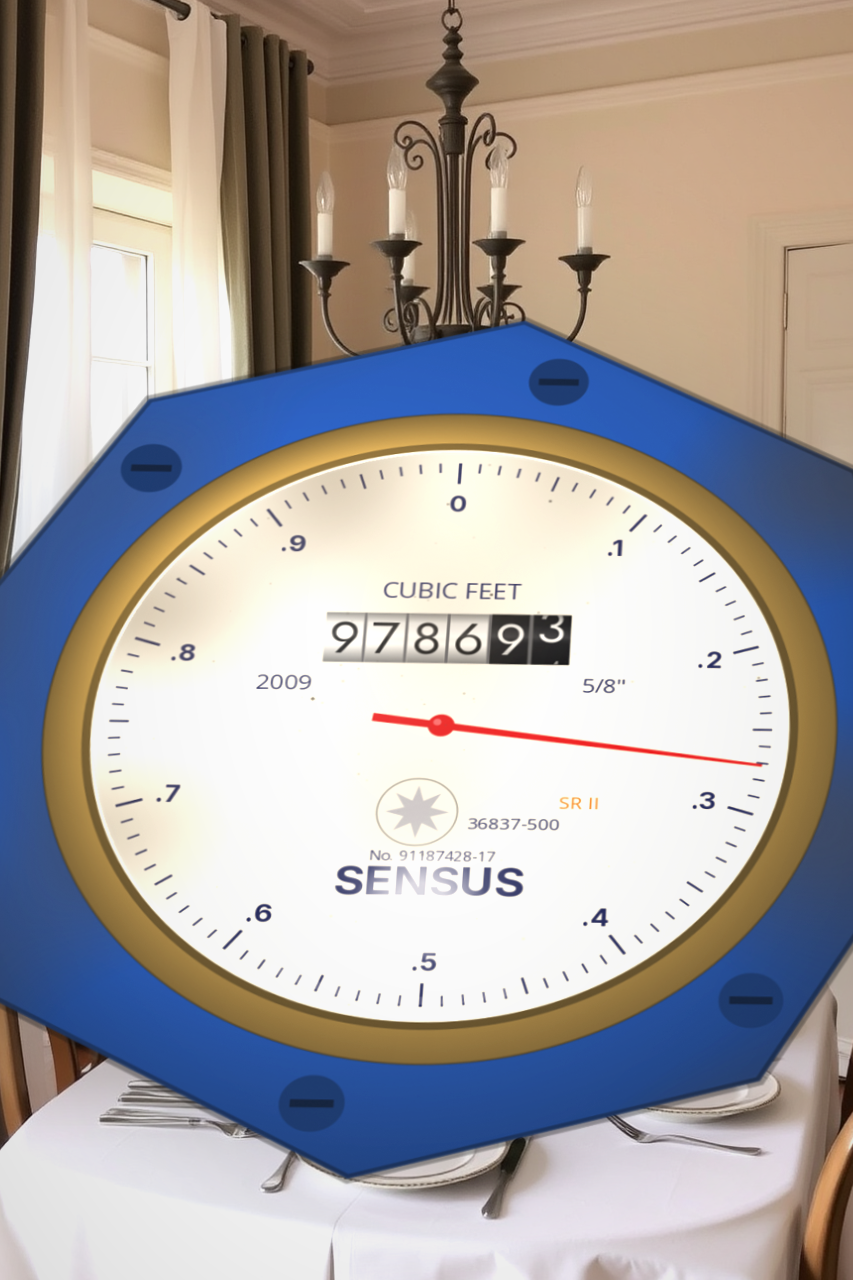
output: **978693.27** ft³
